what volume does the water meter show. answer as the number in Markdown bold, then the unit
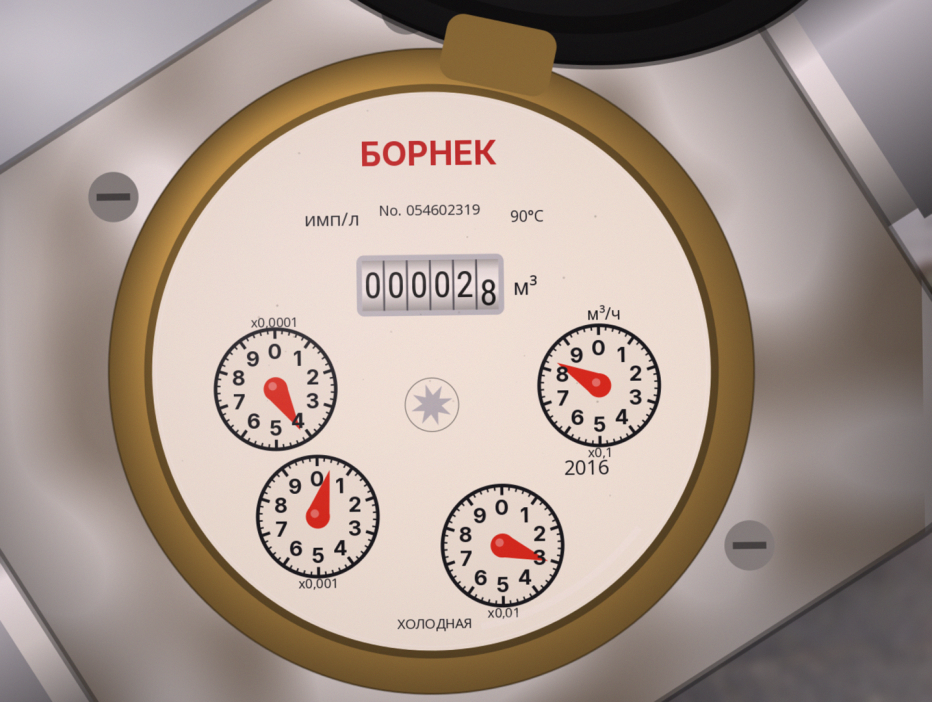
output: **27.8304** m³
